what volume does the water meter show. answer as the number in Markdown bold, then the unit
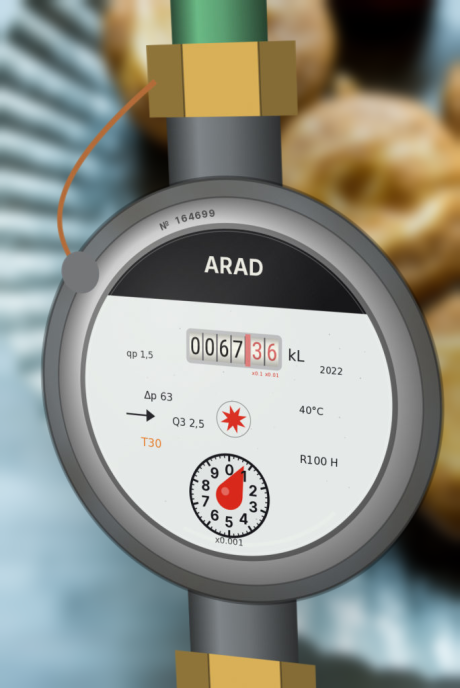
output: **67.360** kL
